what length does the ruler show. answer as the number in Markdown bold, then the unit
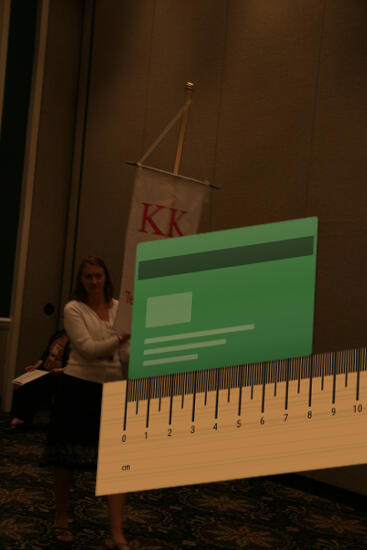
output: **8** cm
